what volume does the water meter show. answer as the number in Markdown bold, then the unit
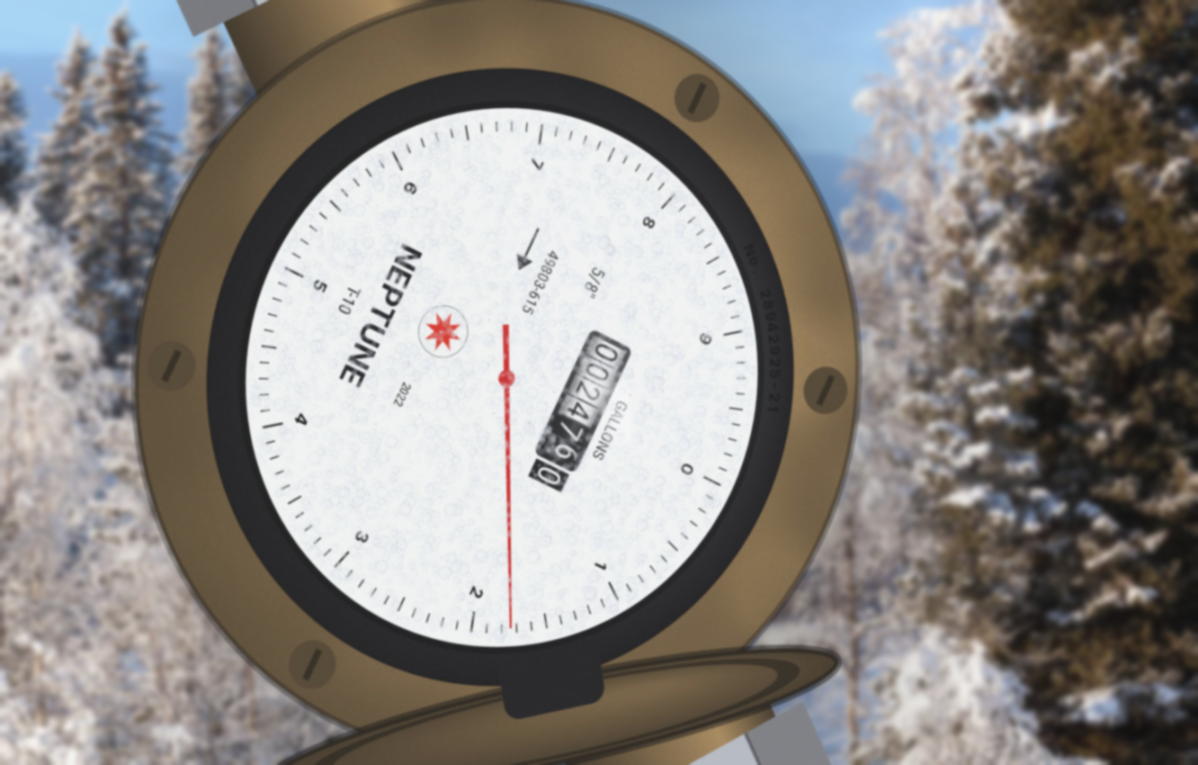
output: **24761.7** gal
